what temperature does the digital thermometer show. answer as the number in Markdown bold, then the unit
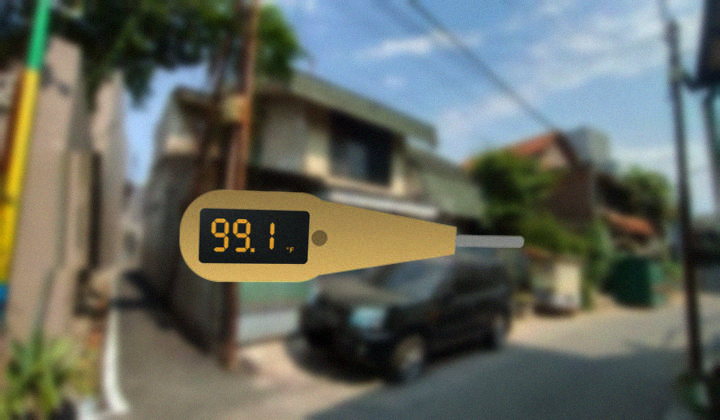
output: **99.1** °F
